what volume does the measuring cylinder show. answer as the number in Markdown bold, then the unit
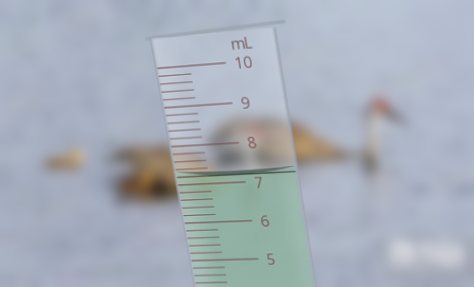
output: **7.2** mL
